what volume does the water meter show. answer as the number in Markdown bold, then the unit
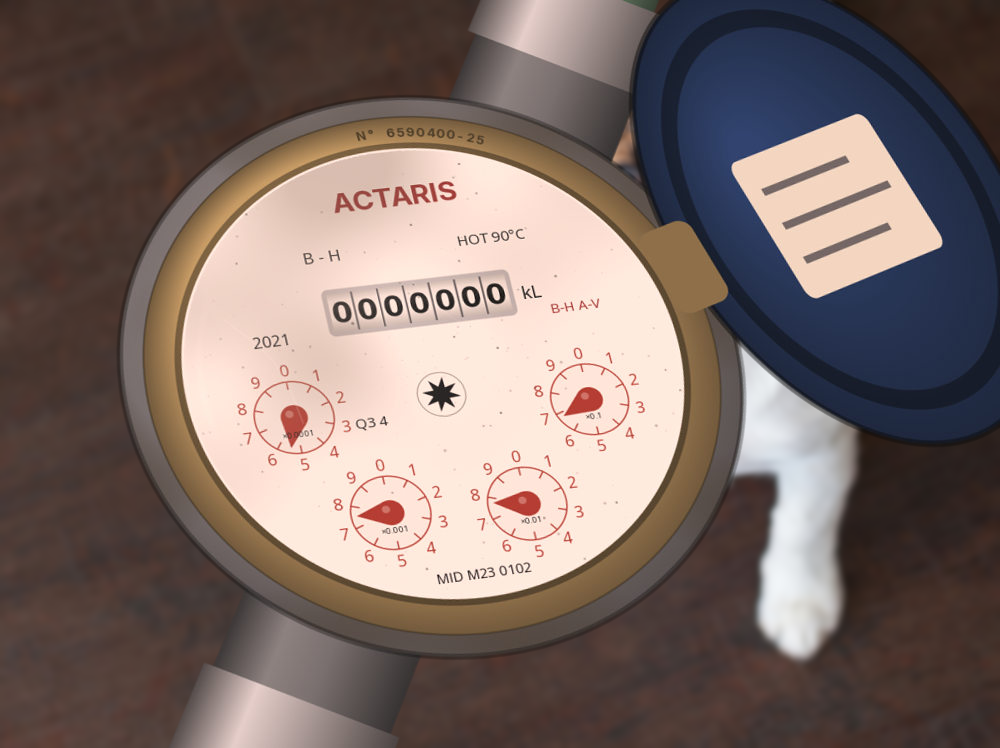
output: **0.6775** kL
